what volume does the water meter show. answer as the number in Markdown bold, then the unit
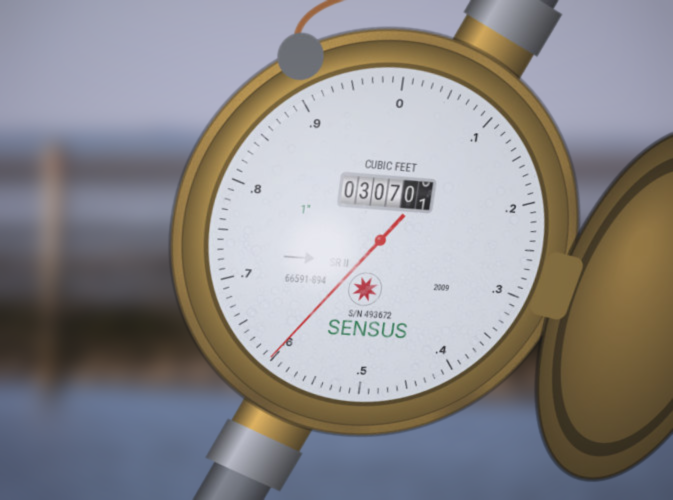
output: **30700.60** ft³
